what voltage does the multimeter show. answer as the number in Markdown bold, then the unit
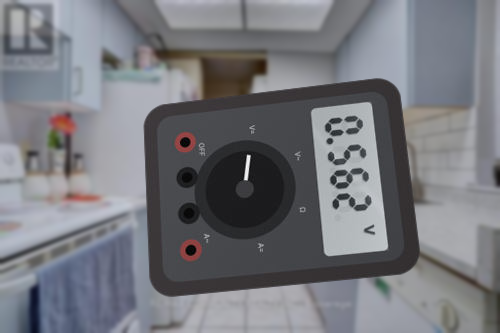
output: **0.562** V
